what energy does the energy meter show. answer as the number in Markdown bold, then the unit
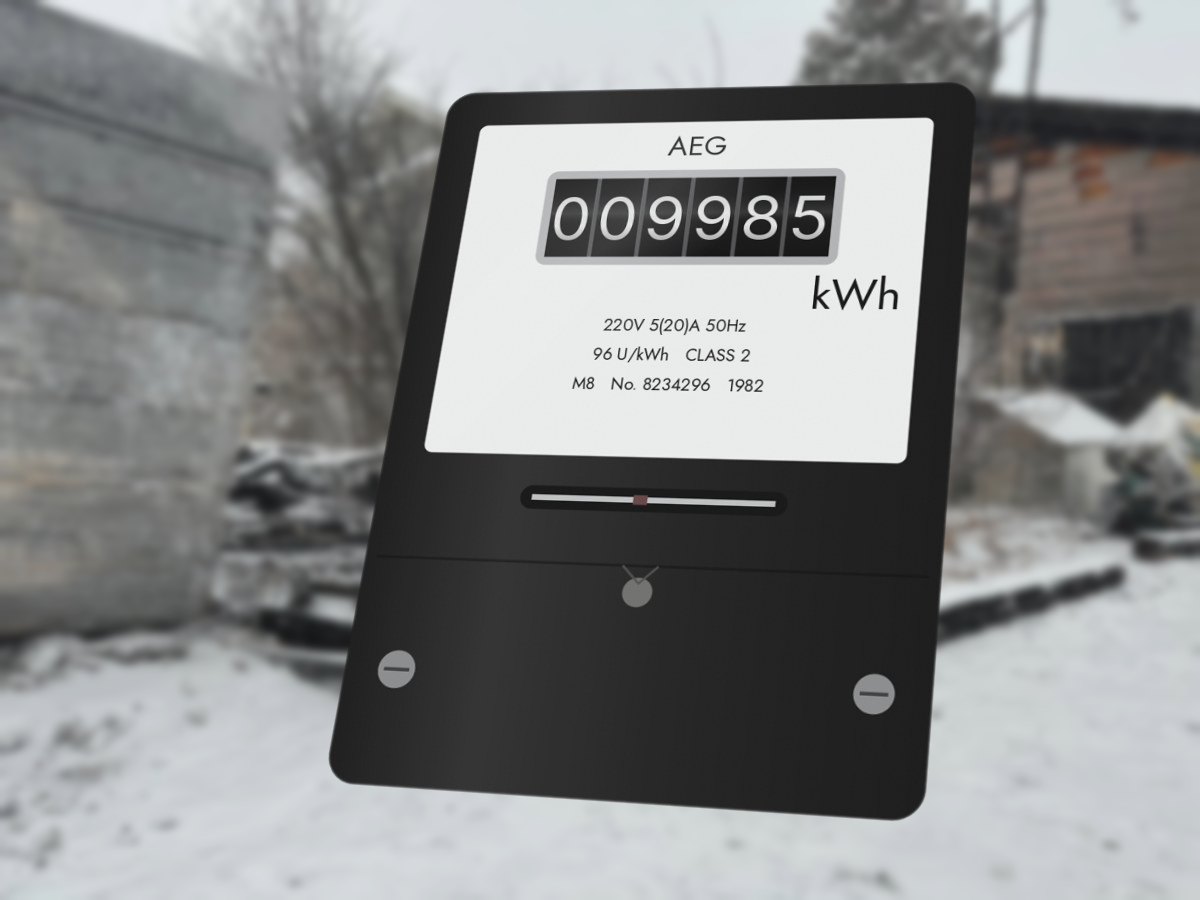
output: **9985** kWh
